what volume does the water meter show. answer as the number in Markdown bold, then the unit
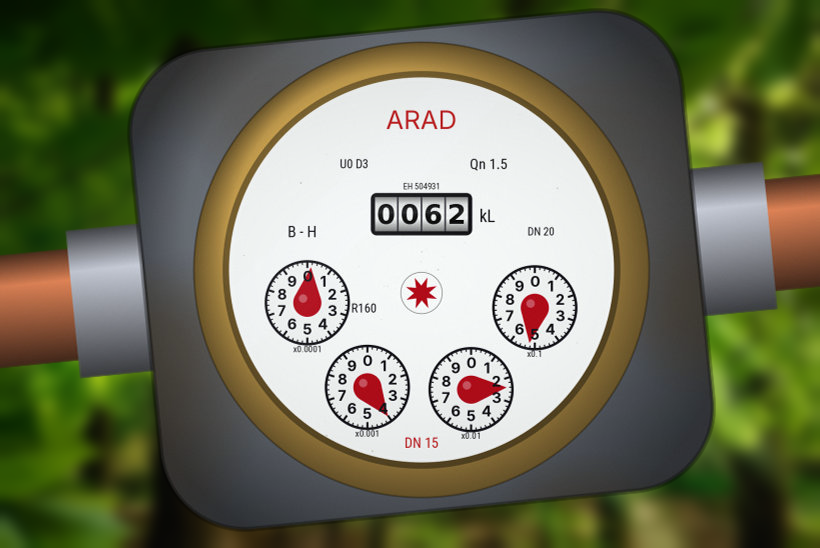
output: **62.5240** kL
